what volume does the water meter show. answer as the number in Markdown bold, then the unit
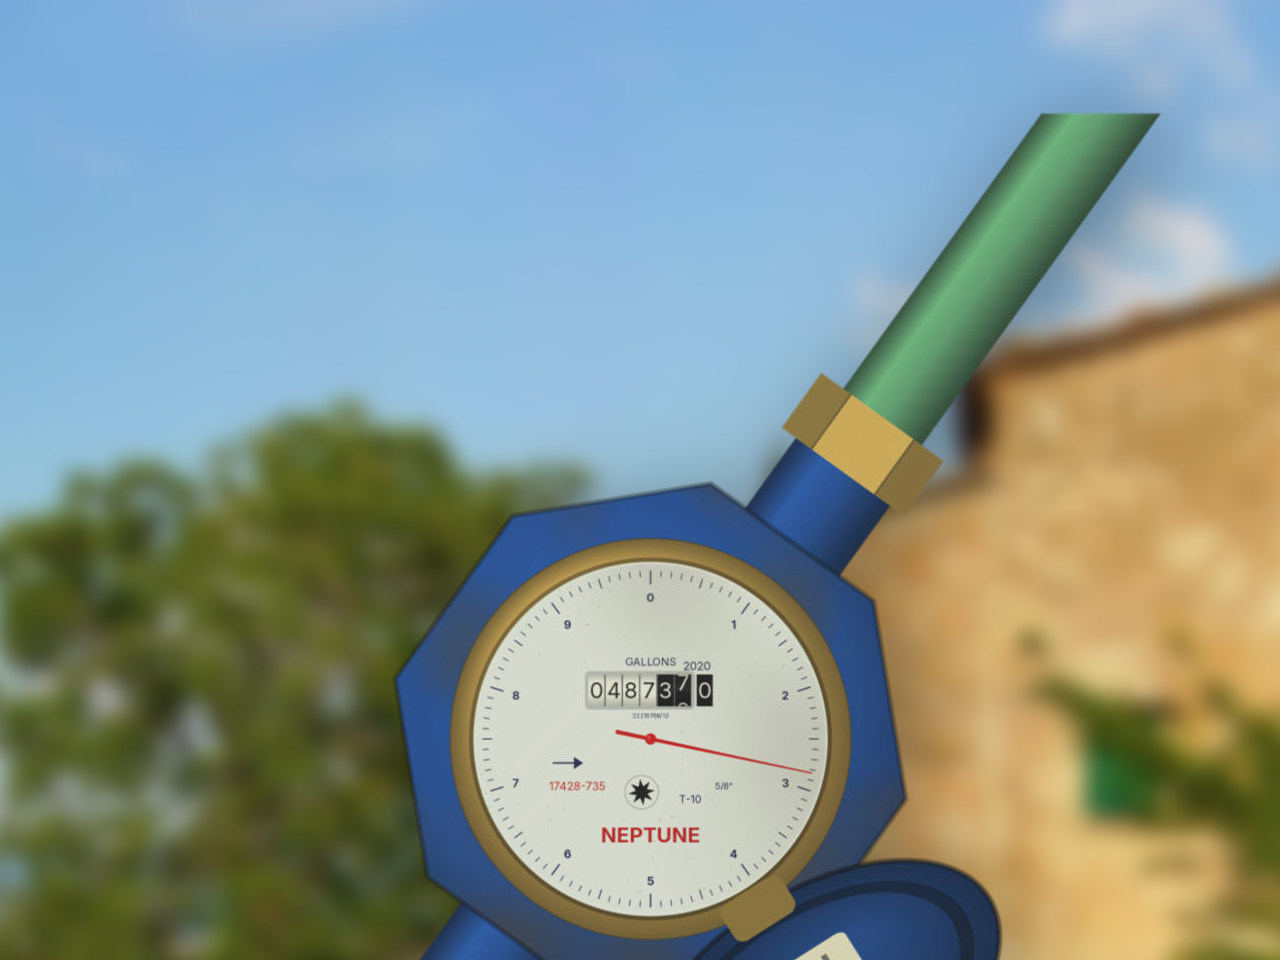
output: **487372.8** gal
